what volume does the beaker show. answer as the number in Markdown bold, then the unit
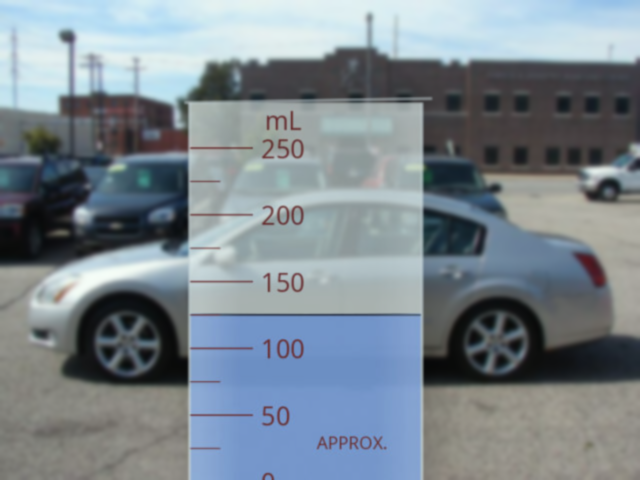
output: **125** mL
